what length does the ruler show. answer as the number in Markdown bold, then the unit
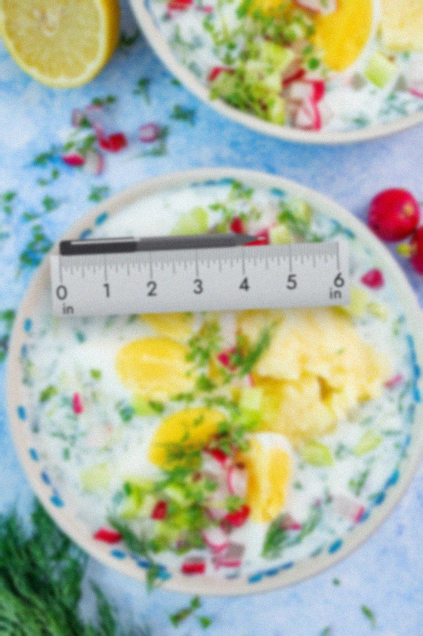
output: **4.5** in
